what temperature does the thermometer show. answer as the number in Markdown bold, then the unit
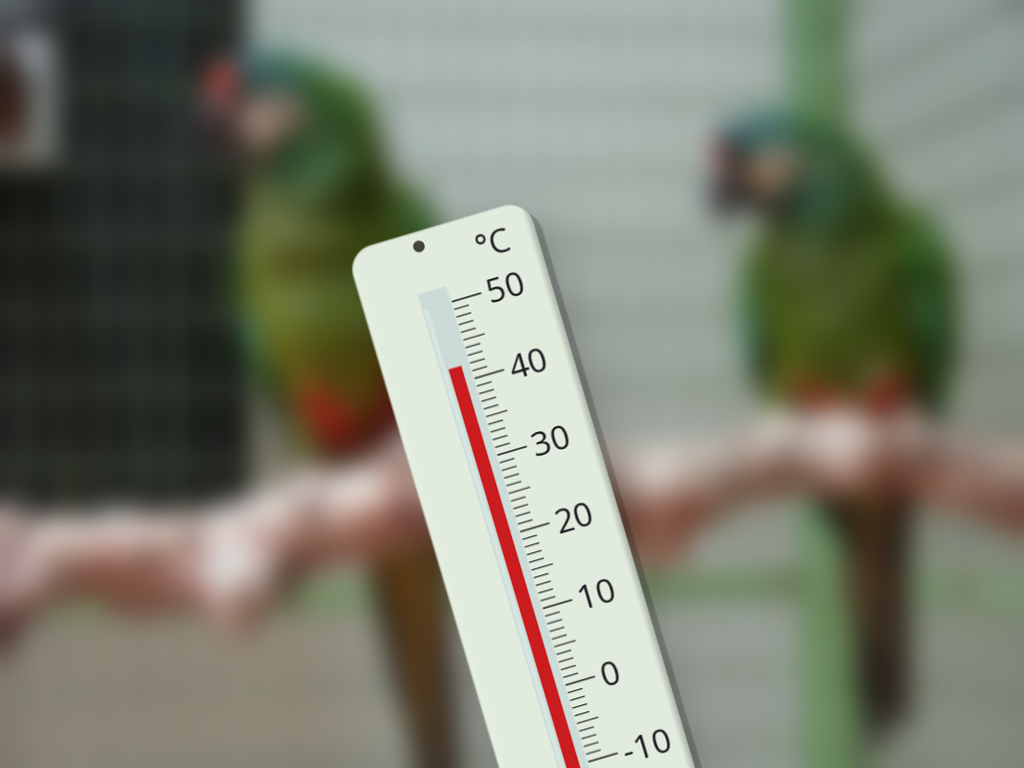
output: **42** °C
